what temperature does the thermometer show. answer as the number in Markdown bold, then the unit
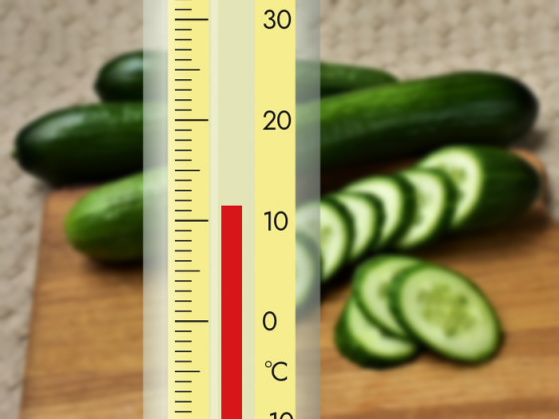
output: **11.5** °C
